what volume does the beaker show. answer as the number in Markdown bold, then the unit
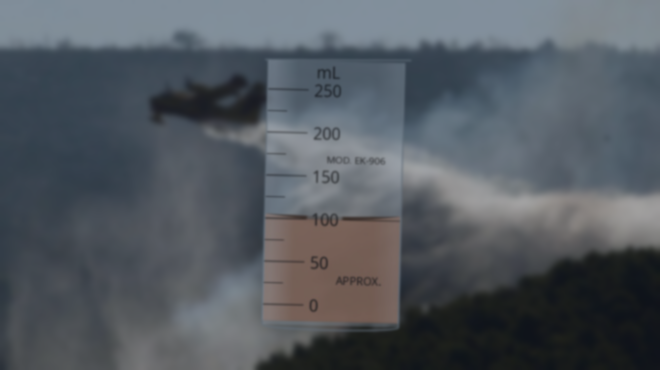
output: **100** mL
